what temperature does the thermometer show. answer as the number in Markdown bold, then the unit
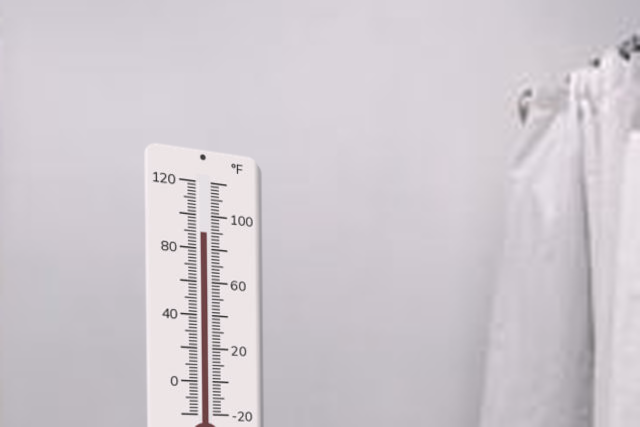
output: **90** °F
